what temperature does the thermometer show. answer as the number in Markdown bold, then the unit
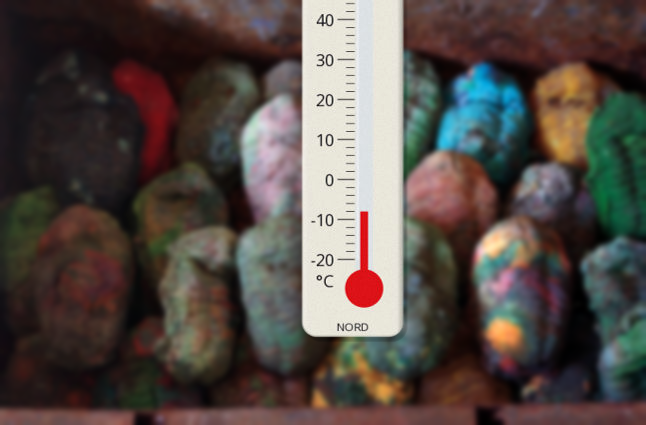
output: **-8** °C
